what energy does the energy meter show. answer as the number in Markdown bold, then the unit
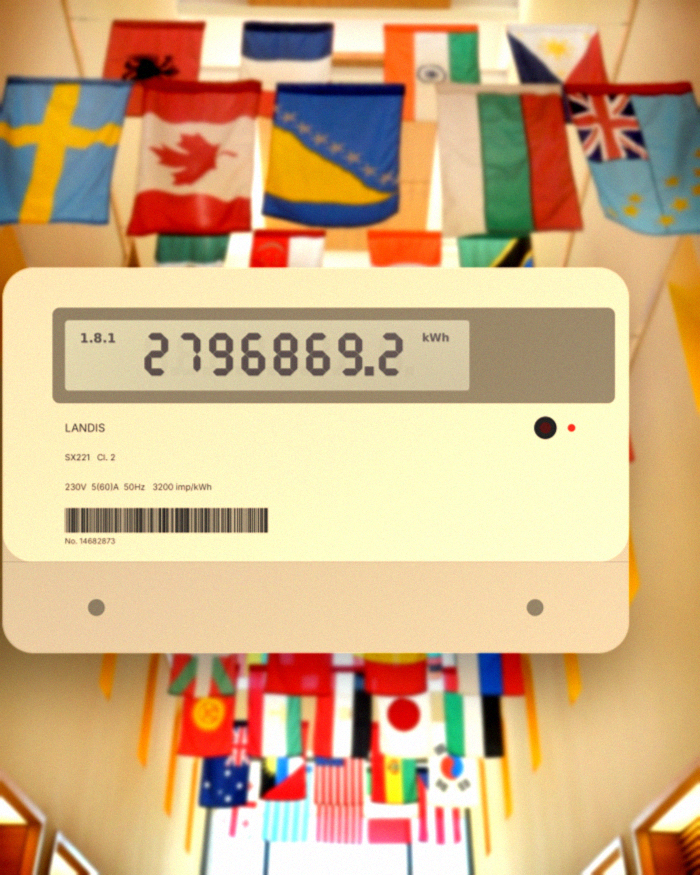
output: **2796869.2** kWh
